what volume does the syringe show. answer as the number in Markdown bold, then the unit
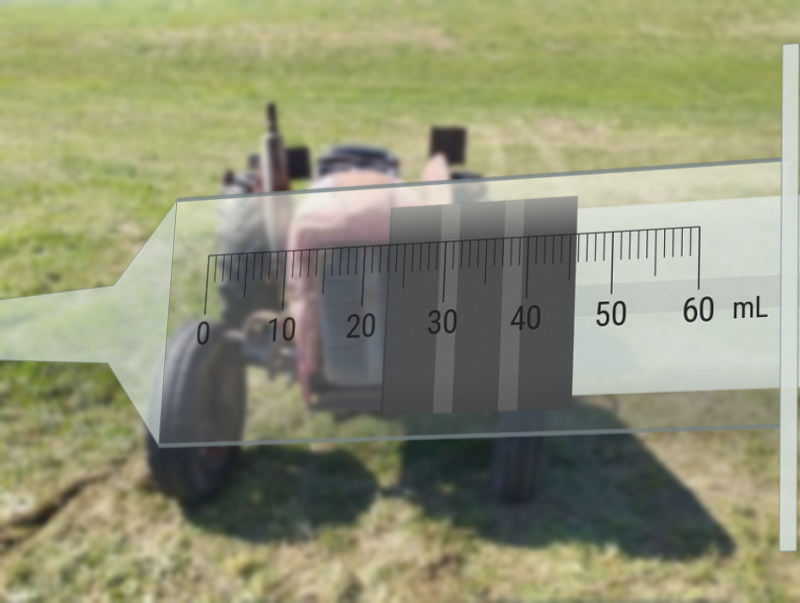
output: **23** mL
